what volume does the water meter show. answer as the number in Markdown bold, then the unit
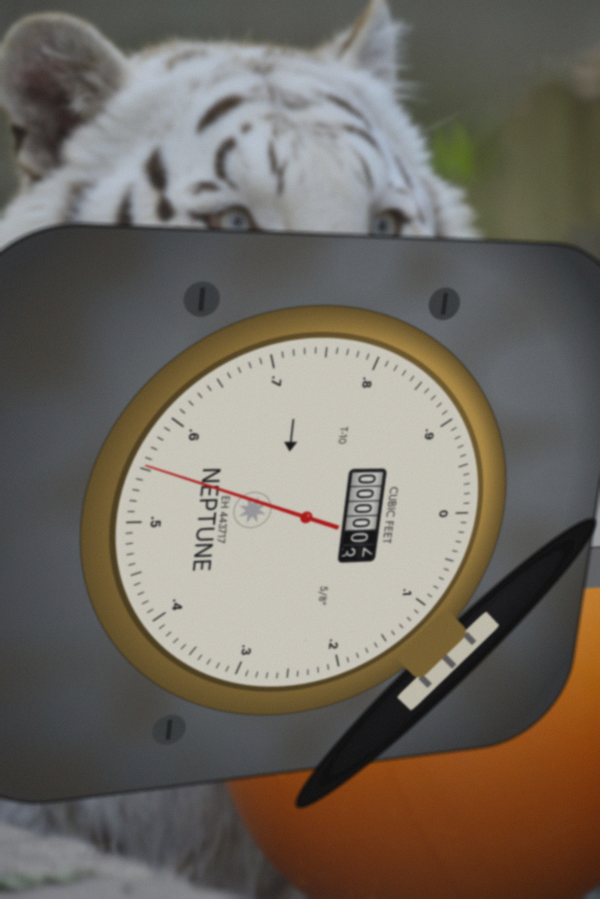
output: **2.55** ft³
